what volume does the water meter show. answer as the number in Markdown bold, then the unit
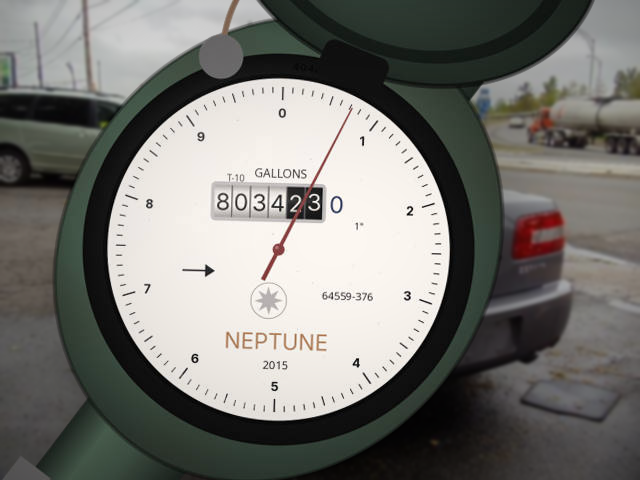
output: **8034230.7** gal
